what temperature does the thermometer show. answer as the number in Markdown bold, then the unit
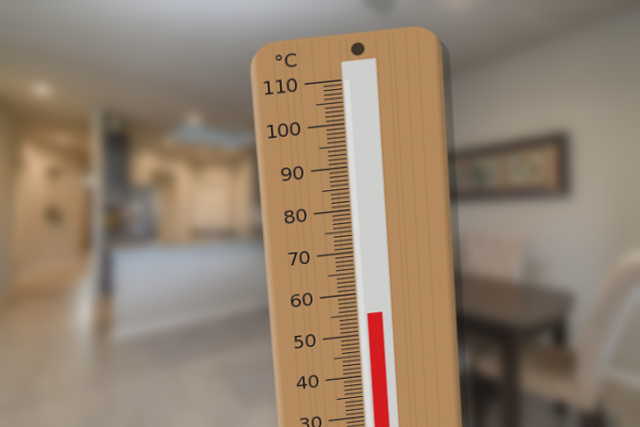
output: **55** °C
